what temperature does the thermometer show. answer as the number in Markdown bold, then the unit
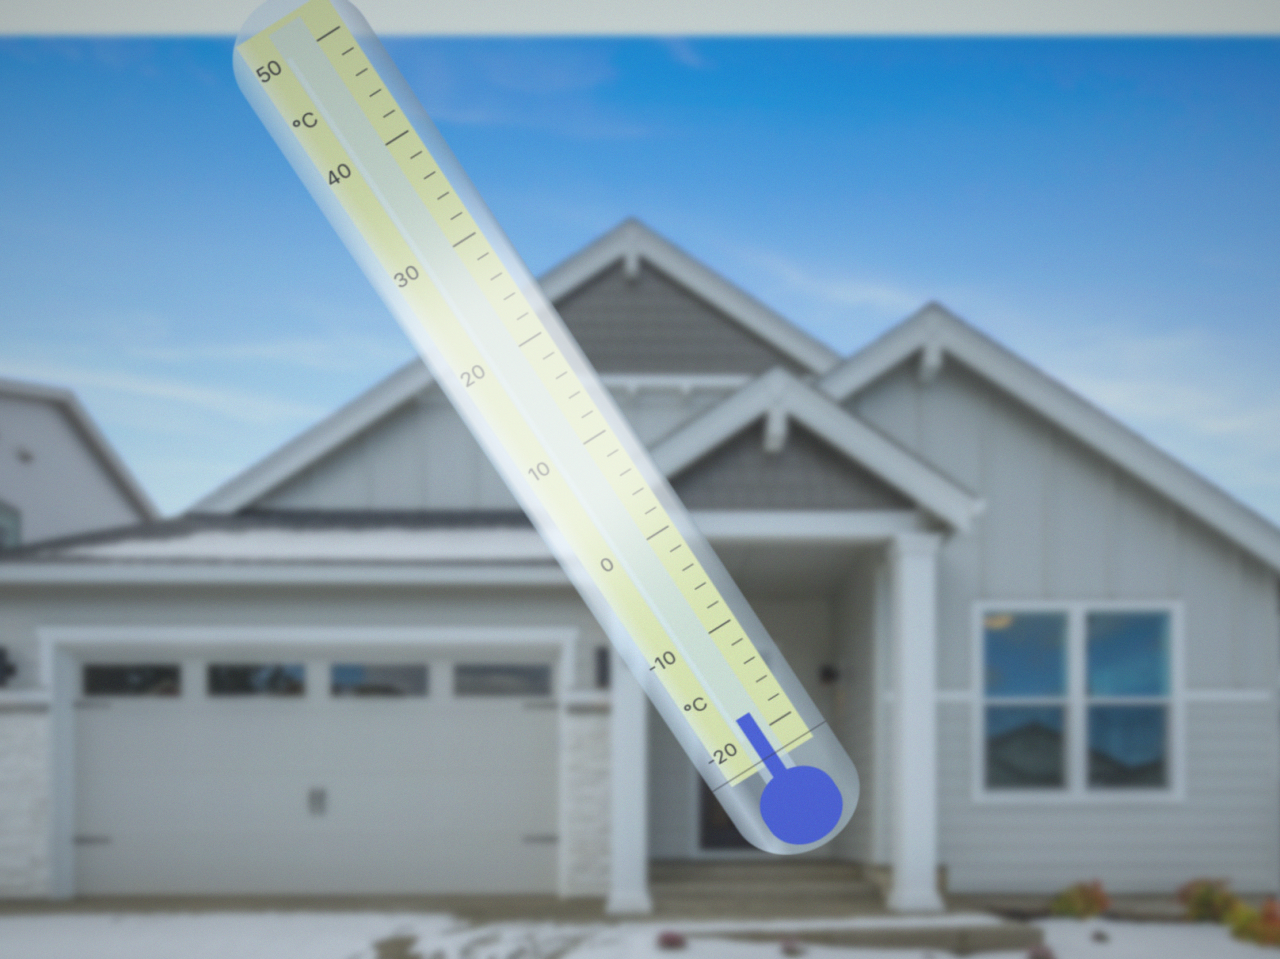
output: **-18** °C
